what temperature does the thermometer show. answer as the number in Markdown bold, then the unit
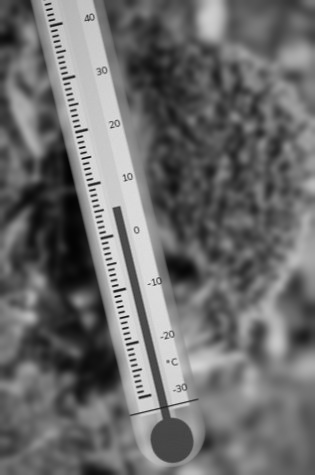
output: **5** °C
